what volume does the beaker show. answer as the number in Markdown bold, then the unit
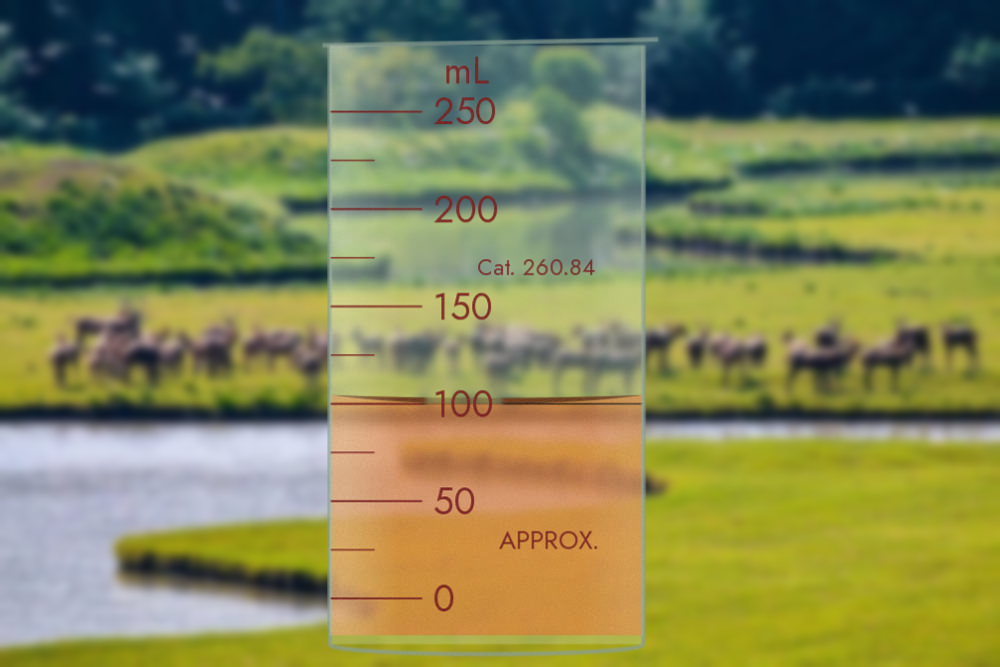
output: **100** mL
